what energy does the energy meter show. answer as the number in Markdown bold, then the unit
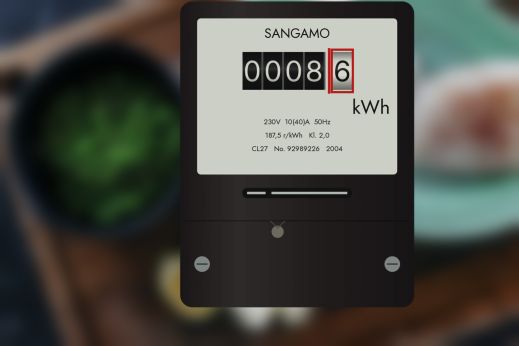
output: **8.6** kWh
